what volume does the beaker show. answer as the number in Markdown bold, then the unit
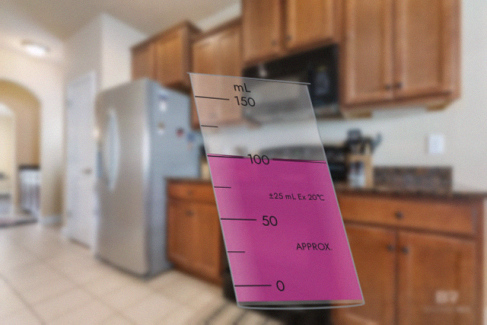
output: **100** mL
